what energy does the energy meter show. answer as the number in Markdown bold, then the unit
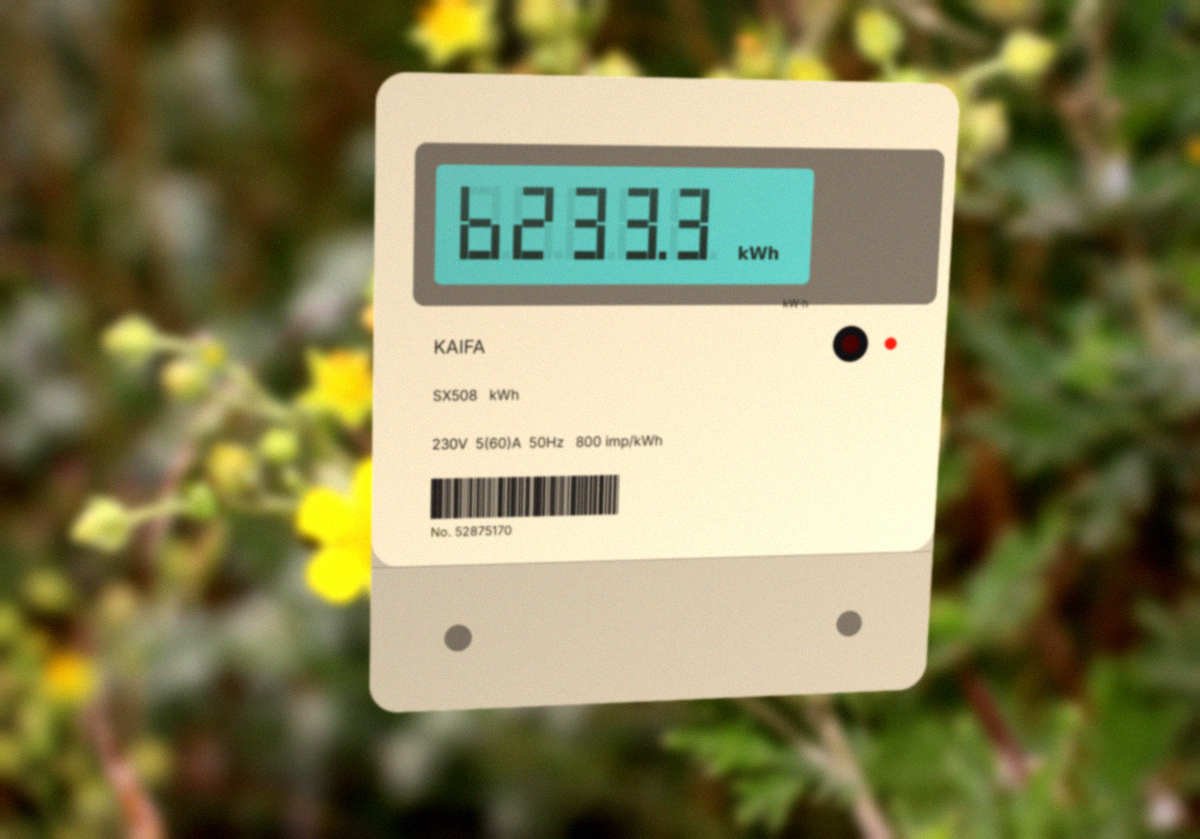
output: **6233.3** kWh
